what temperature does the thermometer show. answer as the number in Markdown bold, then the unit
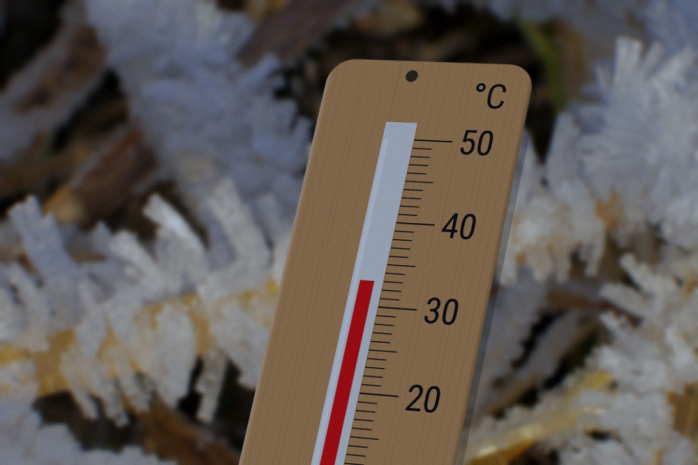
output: **33** °C
